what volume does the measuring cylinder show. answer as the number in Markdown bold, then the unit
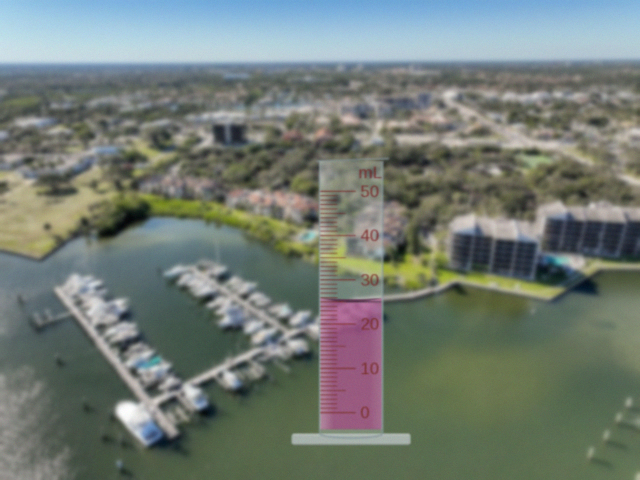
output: **25** mL
